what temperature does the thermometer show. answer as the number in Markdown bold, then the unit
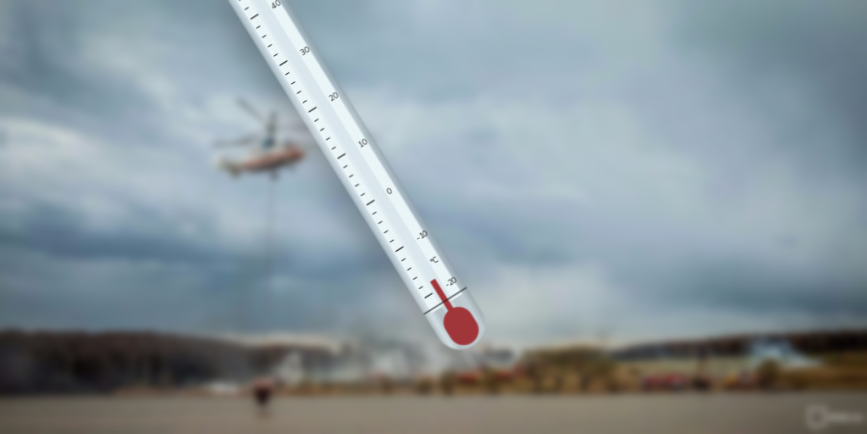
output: **-18** °C
